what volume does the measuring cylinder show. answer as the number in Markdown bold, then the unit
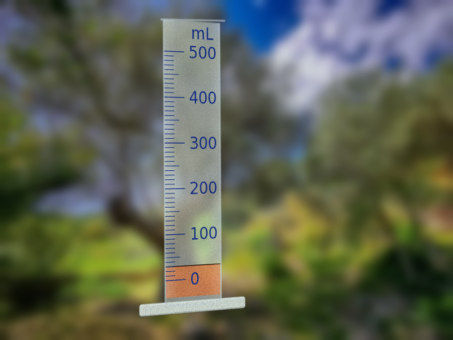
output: **30** mL
